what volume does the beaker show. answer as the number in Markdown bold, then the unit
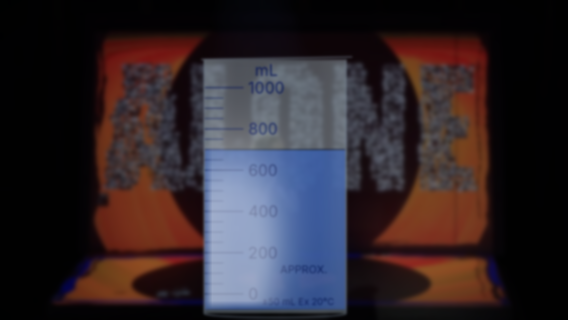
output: **700** mL
